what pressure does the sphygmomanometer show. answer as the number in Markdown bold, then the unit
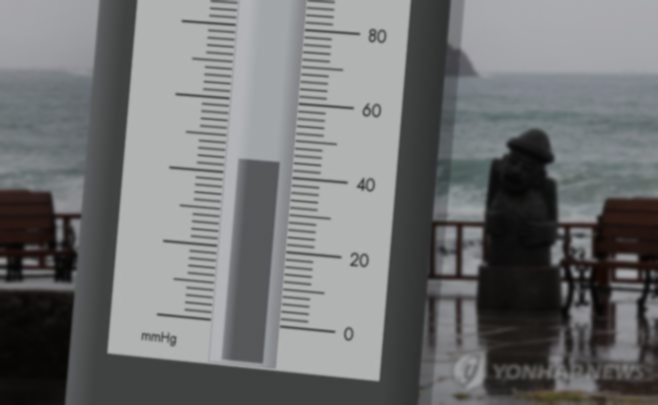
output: **44** mmHg
